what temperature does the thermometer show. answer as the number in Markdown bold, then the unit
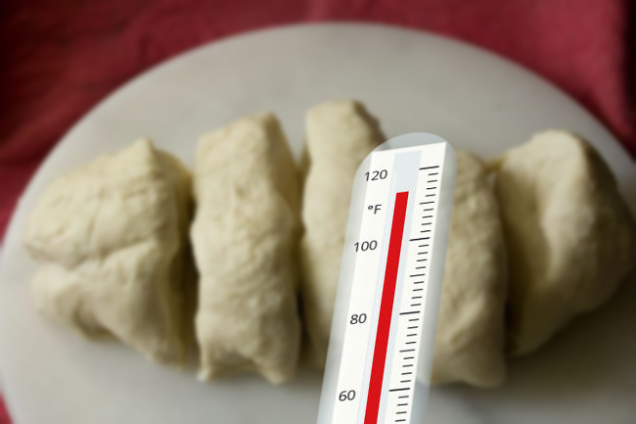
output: **114** °F
